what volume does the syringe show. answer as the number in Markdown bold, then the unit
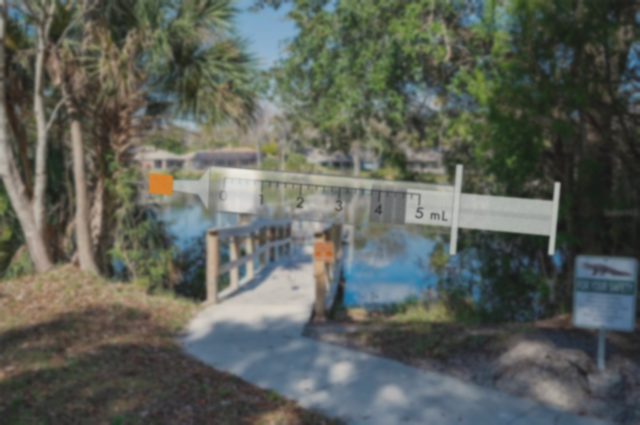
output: **3.8** mL
